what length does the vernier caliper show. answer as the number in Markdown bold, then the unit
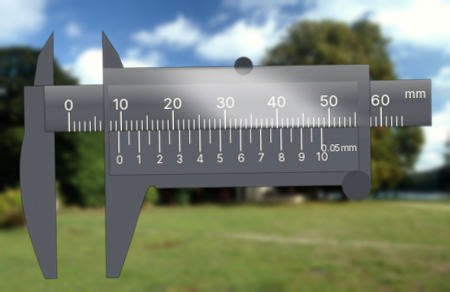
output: **9.5** mm
